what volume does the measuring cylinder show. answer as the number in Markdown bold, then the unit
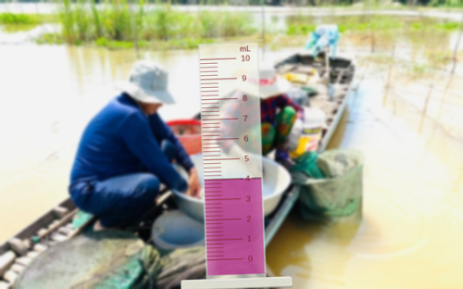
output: **4** mL
